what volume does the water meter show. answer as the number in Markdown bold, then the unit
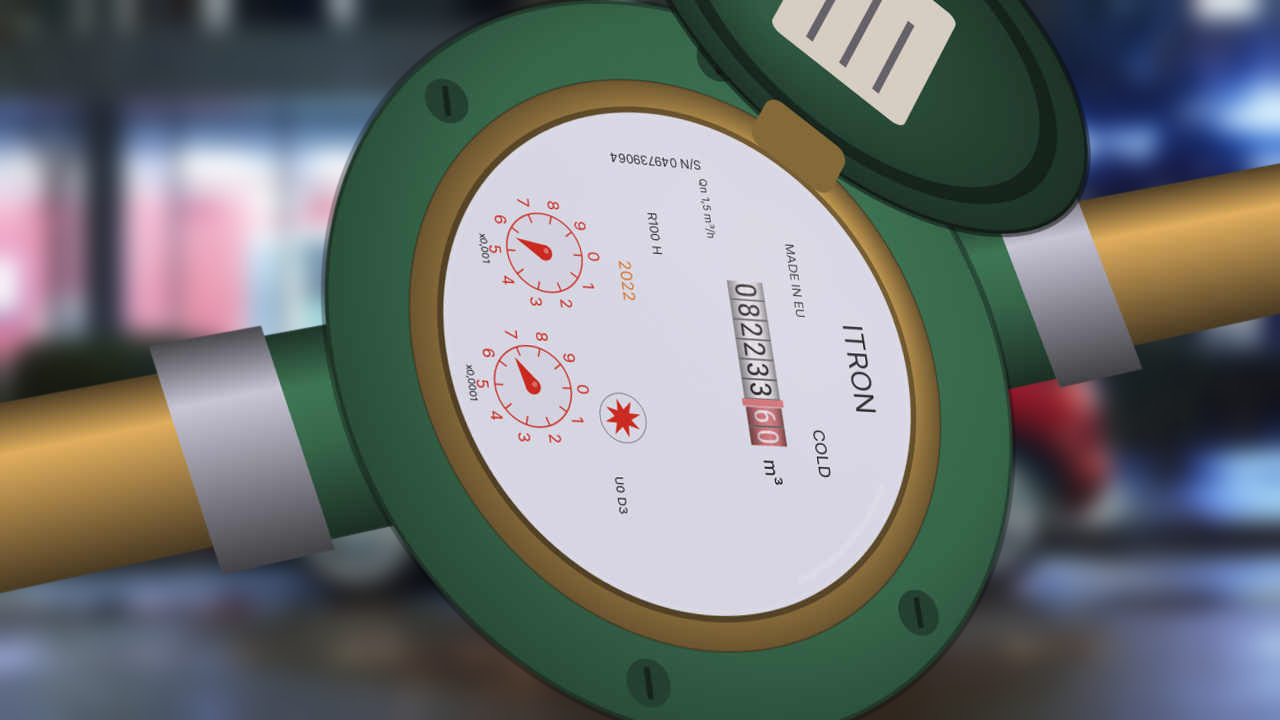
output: **82233.6056** m³
